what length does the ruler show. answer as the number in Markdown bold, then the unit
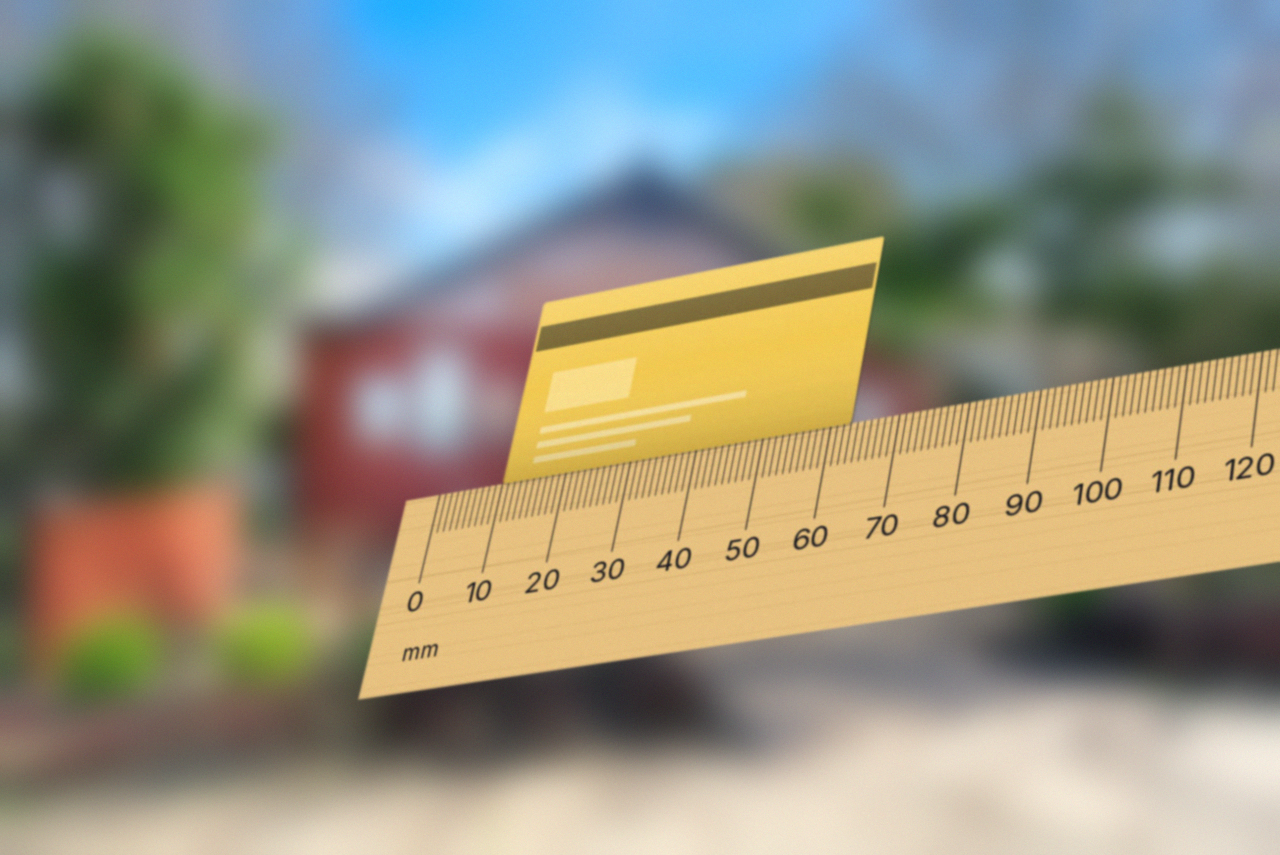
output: **53** mm
